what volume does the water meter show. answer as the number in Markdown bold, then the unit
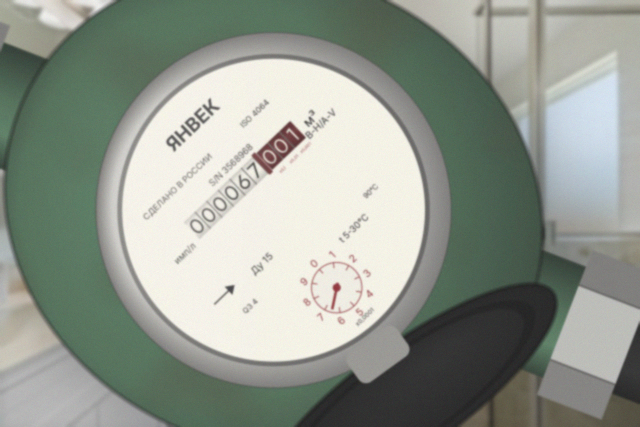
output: **67.0016** m³
